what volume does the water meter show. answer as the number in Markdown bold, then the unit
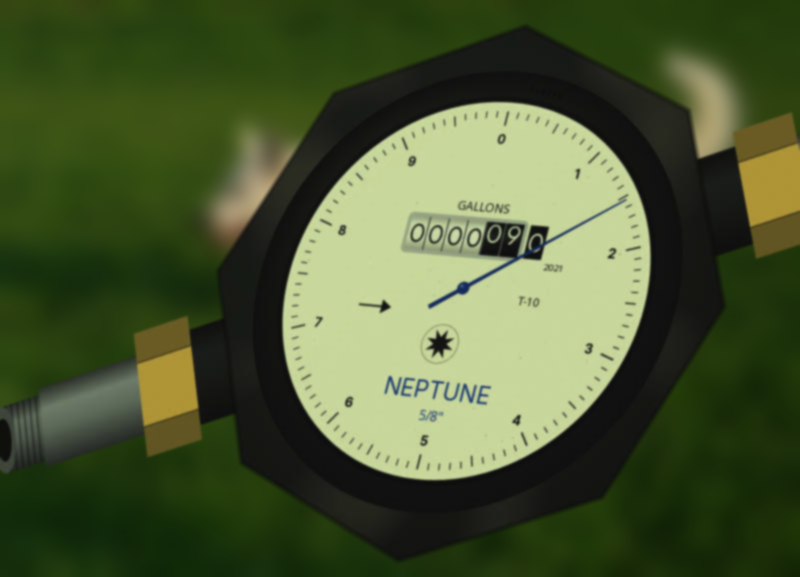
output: **91.5** gal
